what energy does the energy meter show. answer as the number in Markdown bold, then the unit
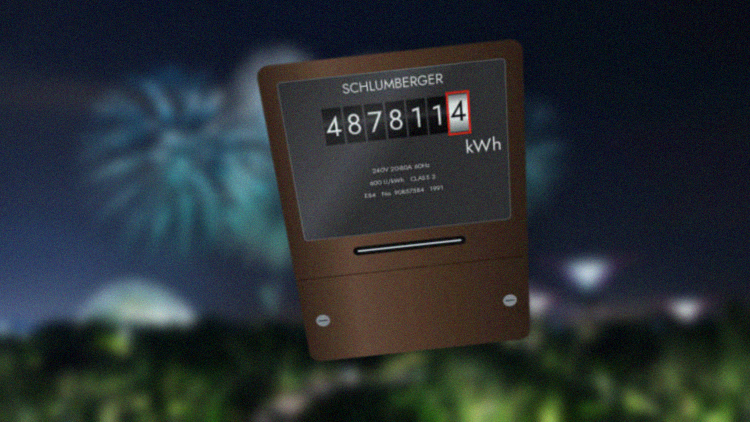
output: **487811.4** kWh
